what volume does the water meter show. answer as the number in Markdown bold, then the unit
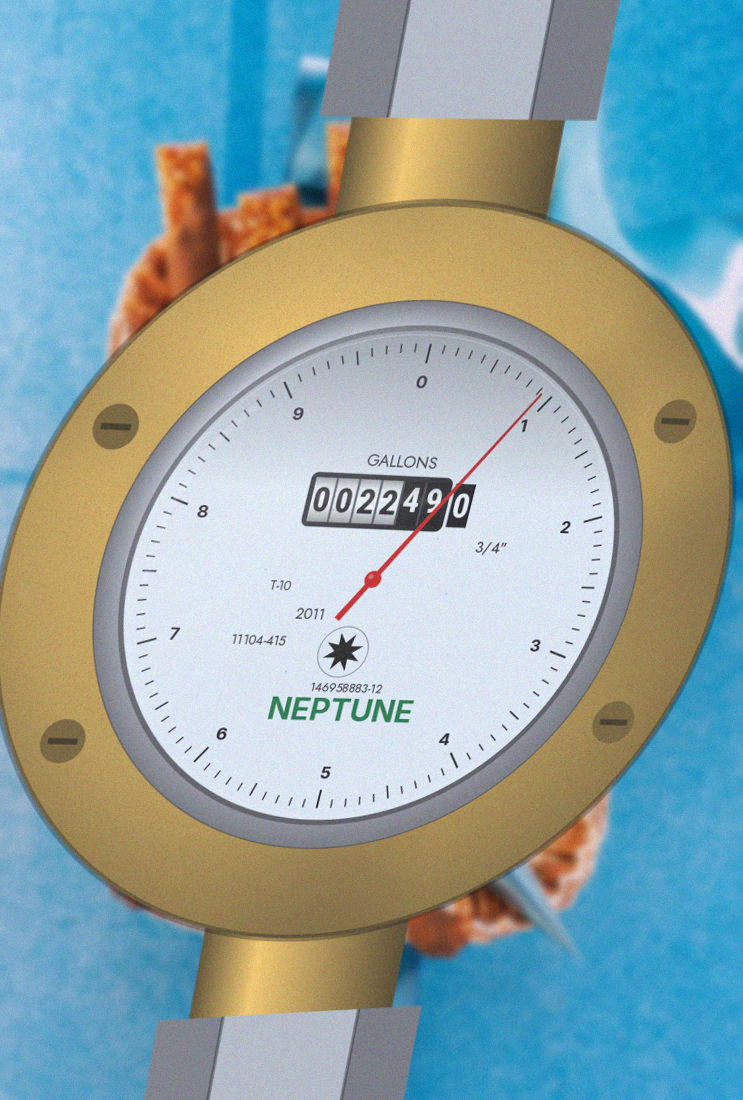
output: **22490.9** gal
